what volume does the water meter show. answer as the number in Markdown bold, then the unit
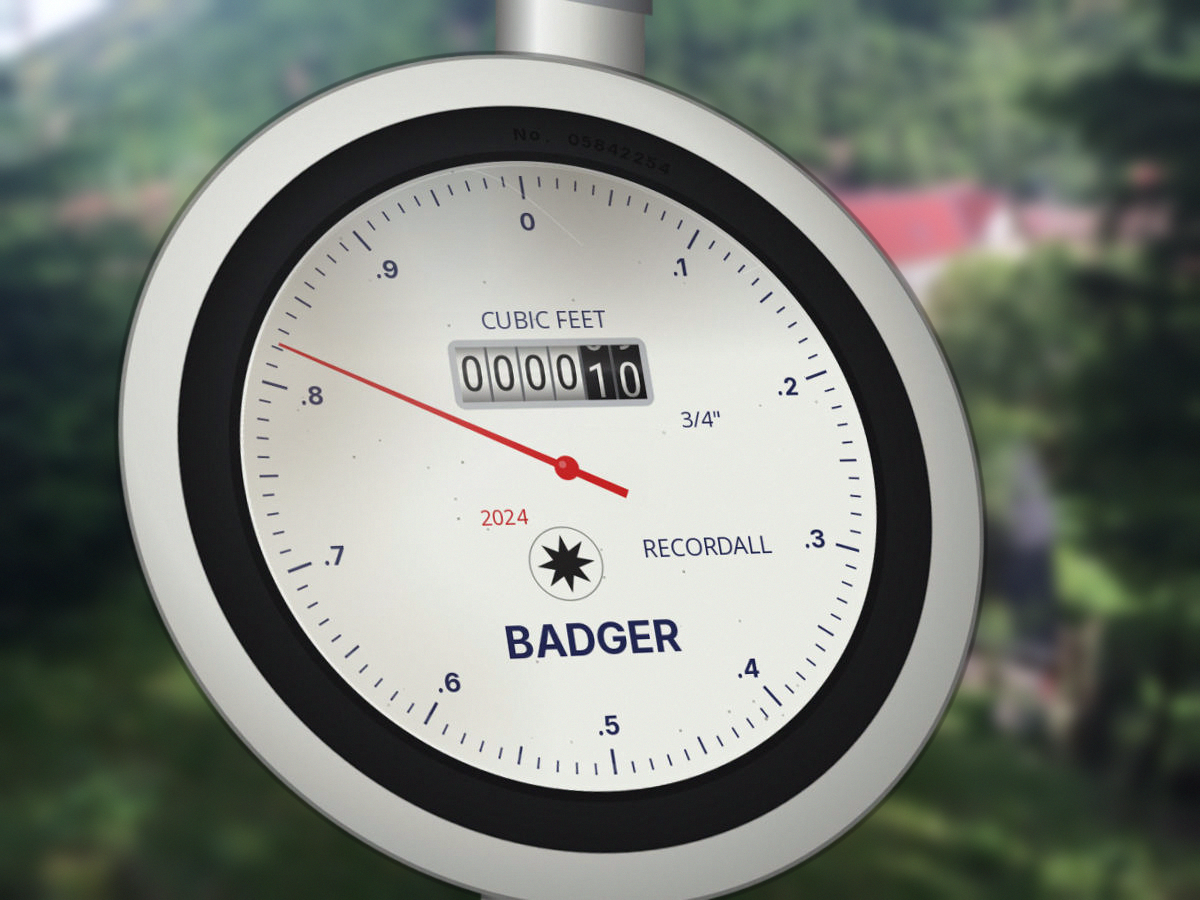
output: **9.82** ft³
